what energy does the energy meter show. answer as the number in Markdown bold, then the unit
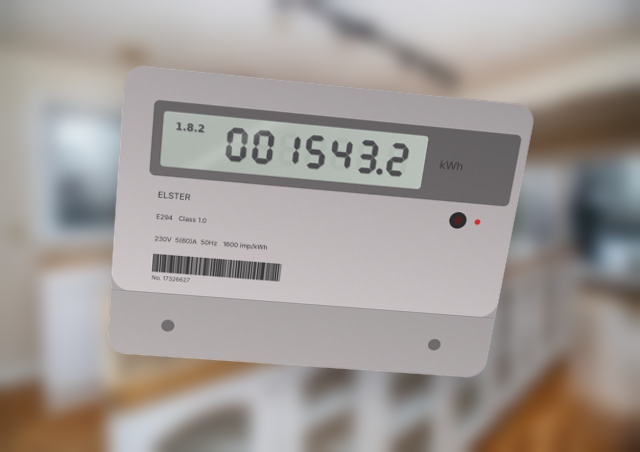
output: **1543.2** kWh
